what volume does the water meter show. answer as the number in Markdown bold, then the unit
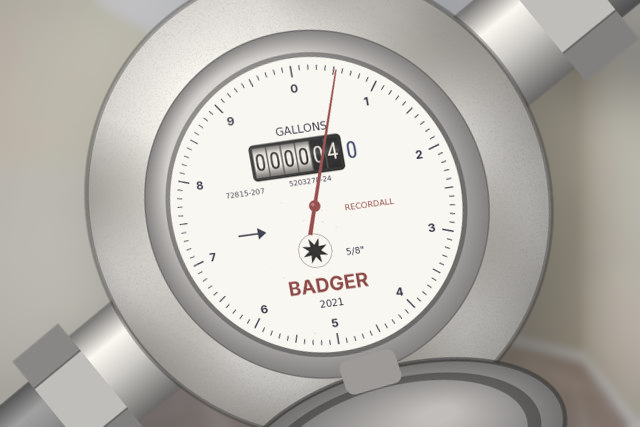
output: **40.5** gal
